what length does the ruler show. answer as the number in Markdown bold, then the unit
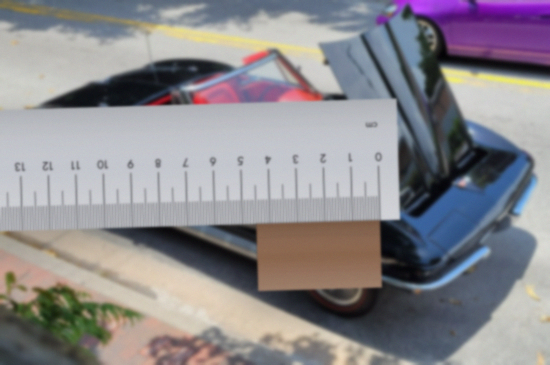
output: **4.5** cm
